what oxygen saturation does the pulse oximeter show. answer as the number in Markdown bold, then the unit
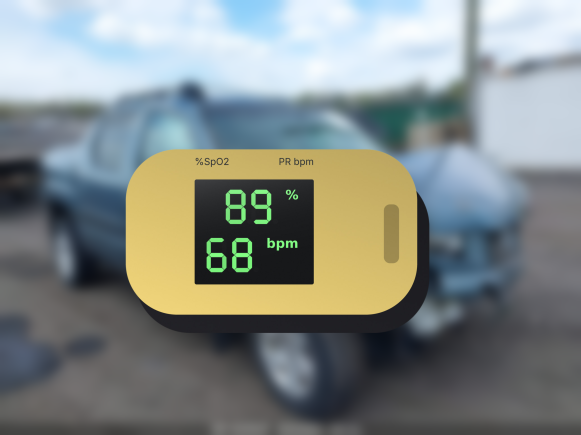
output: **89** %
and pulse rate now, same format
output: **68** bpm
